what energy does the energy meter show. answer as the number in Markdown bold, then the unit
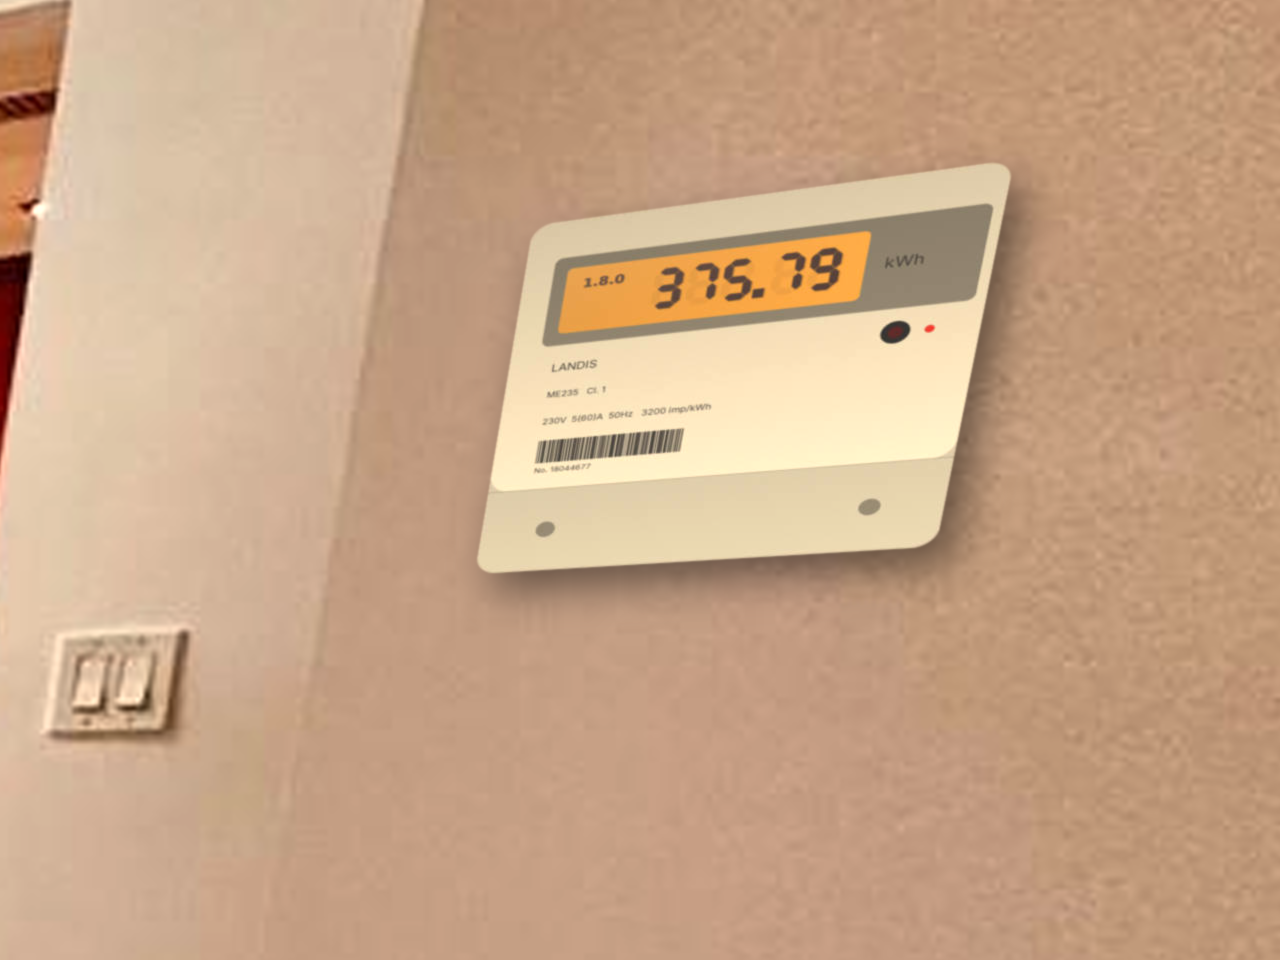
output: **375.79** kWh
